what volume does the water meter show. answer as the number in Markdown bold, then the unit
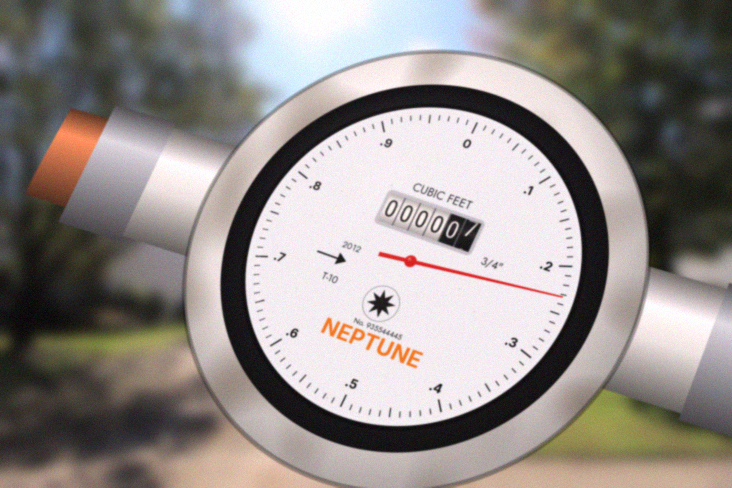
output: **7.23** ft³
